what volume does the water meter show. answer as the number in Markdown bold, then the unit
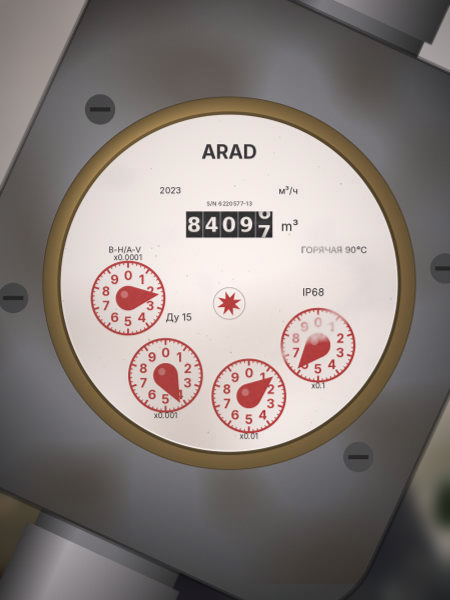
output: **84096.6142** m³
